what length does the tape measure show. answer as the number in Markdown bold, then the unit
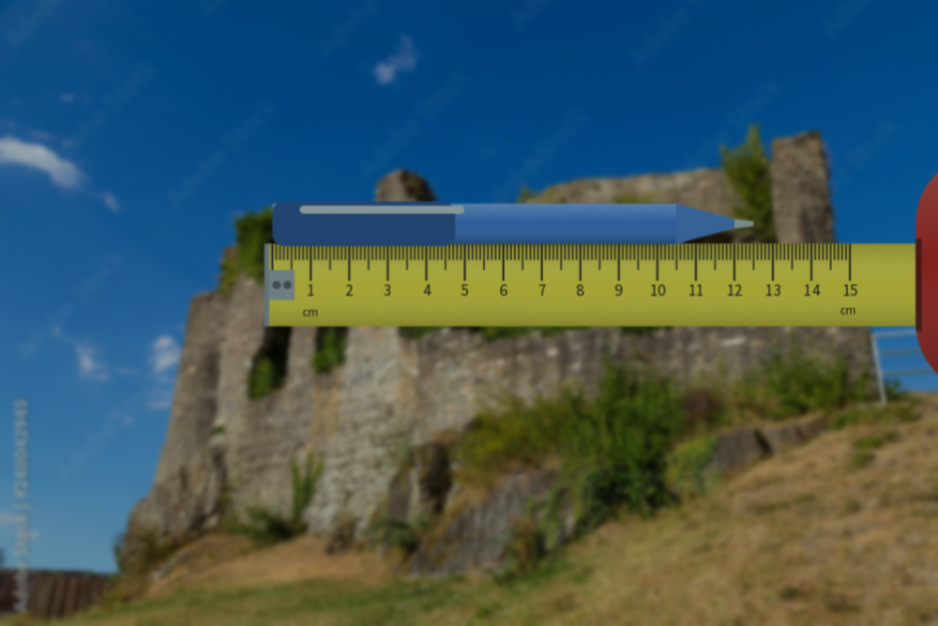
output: **12.5** cm
